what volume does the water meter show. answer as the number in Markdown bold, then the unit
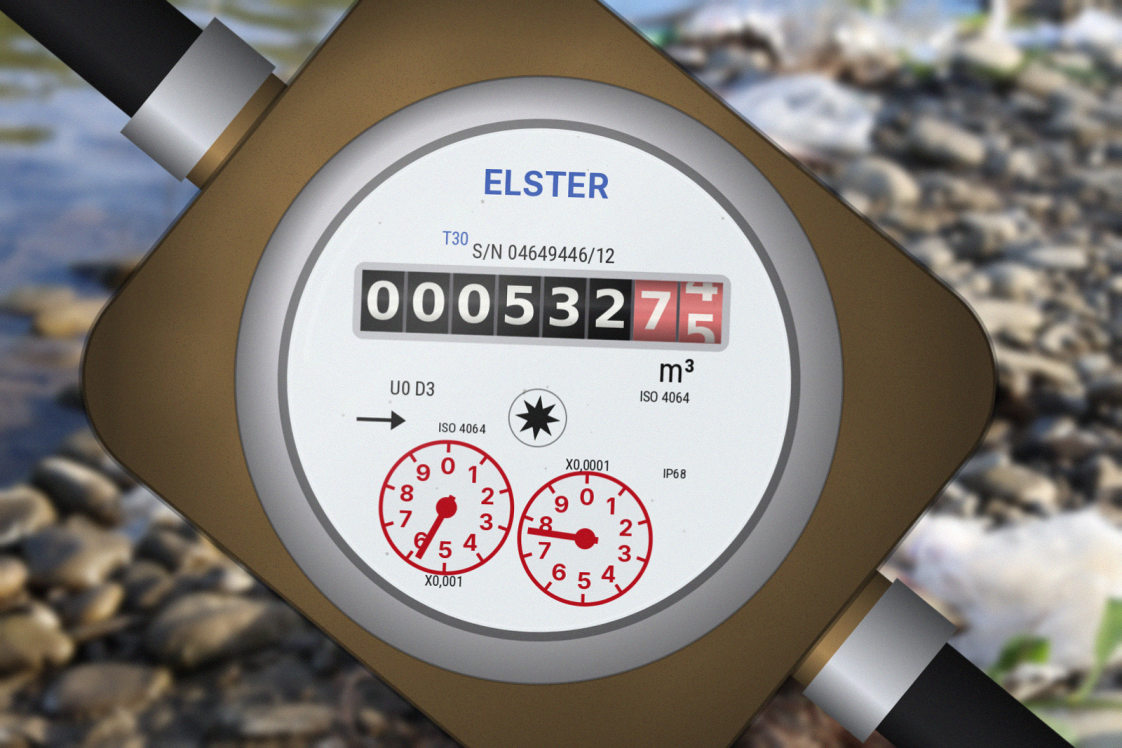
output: **532.7457** m³
